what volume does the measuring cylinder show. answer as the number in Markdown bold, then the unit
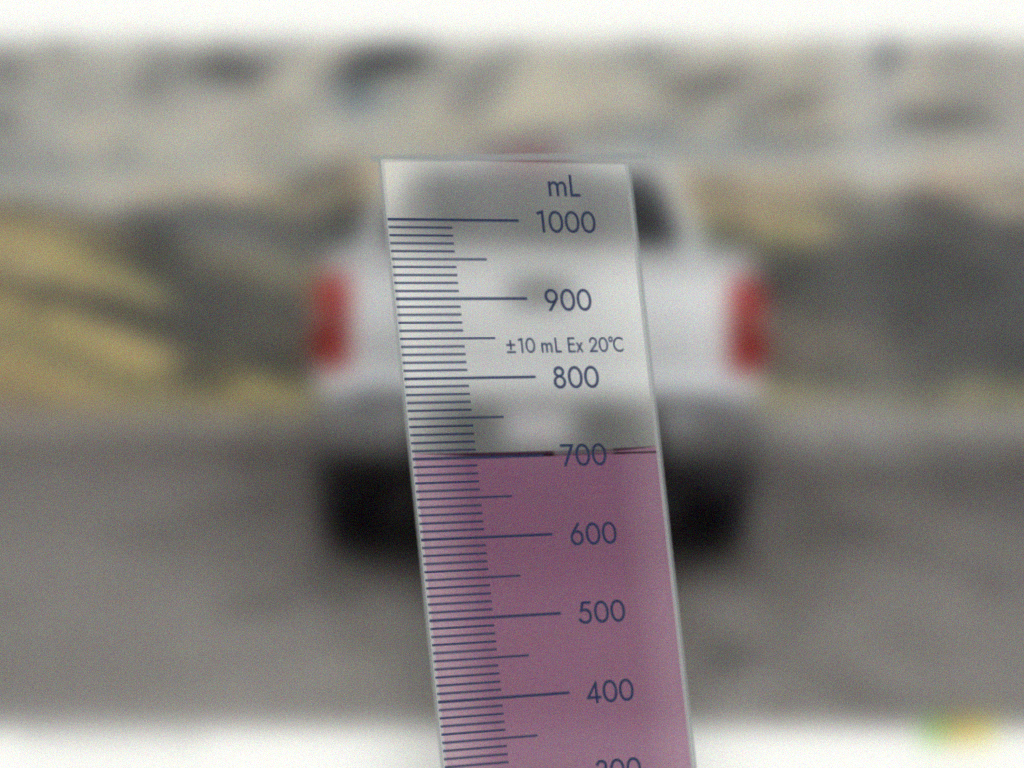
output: **700** mL
